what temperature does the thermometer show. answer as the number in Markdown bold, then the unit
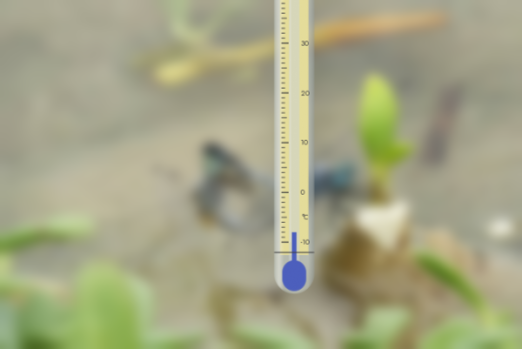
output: **-8** °C
